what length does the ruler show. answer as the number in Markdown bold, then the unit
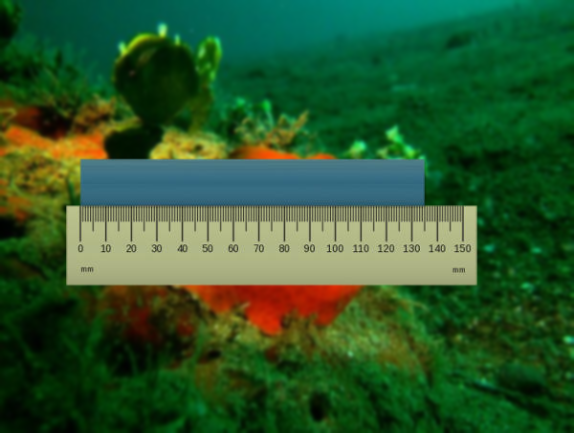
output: **135** mm
